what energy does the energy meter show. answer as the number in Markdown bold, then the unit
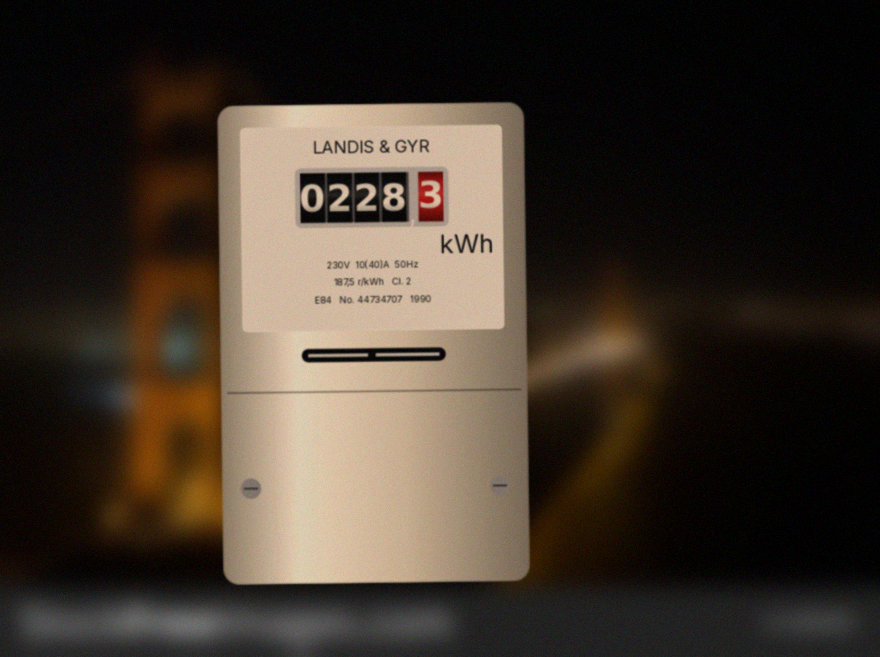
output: **228.3** kWh
